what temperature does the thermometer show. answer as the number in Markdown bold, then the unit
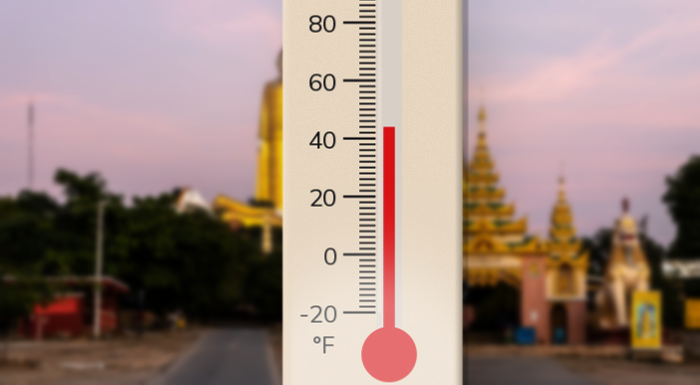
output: **44** °F
